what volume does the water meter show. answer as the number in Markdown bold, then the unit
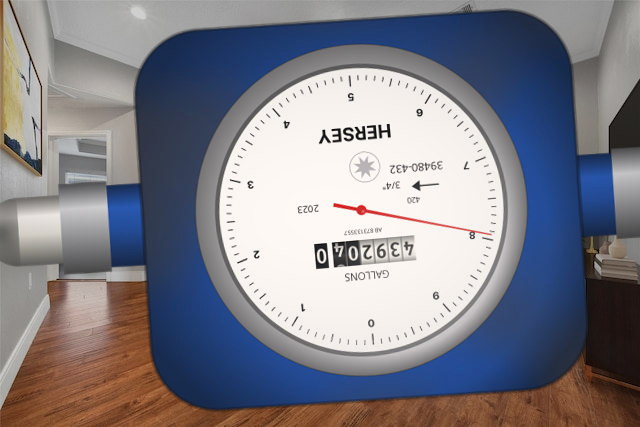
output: **4392037.9** gal
